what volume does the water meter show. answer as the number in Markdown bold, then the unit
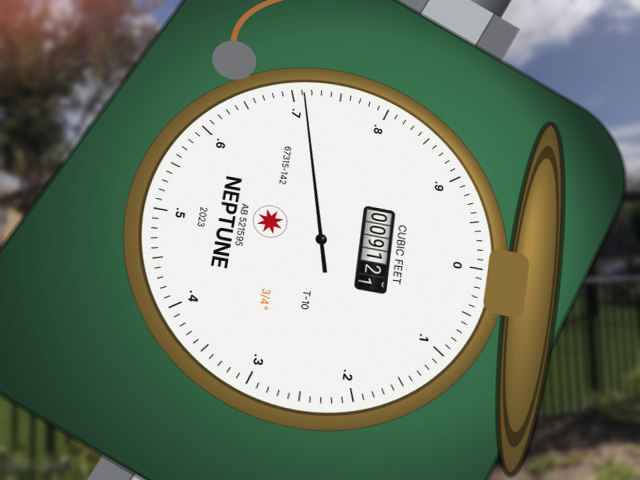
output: **9120.71** ft³
